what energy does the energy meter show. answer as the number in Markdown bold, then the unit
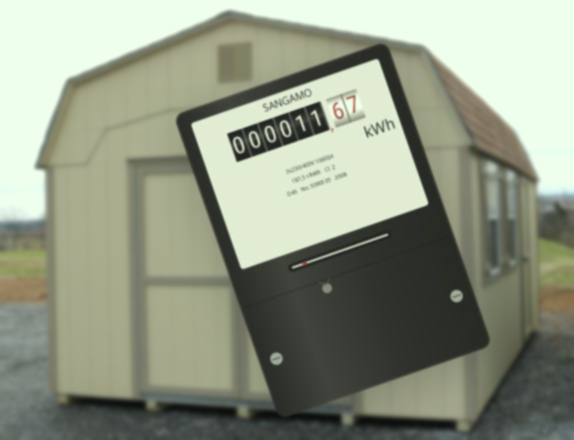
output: **11.67** kWh
